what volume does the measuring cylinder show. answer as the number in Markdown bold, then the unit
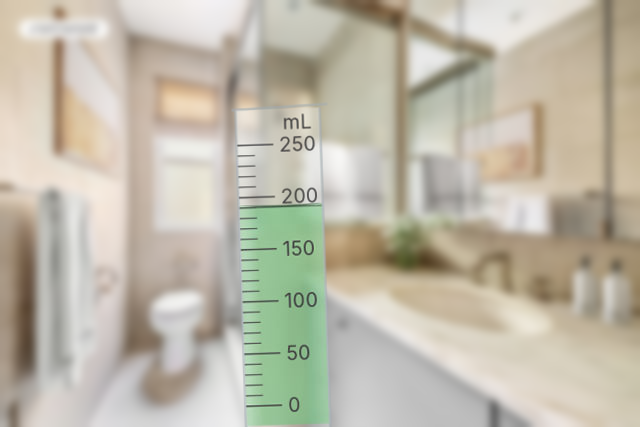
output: **190** mL
